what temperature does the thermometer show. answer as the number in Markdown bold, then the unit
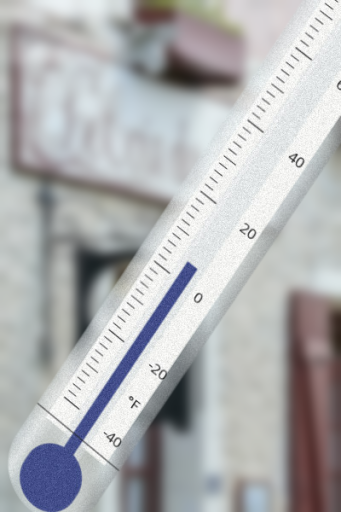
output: **5** °F
